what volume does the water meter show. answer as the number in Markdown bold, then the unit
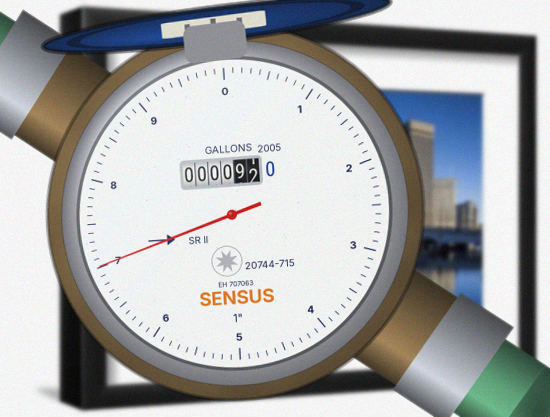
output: **917.0** gal
